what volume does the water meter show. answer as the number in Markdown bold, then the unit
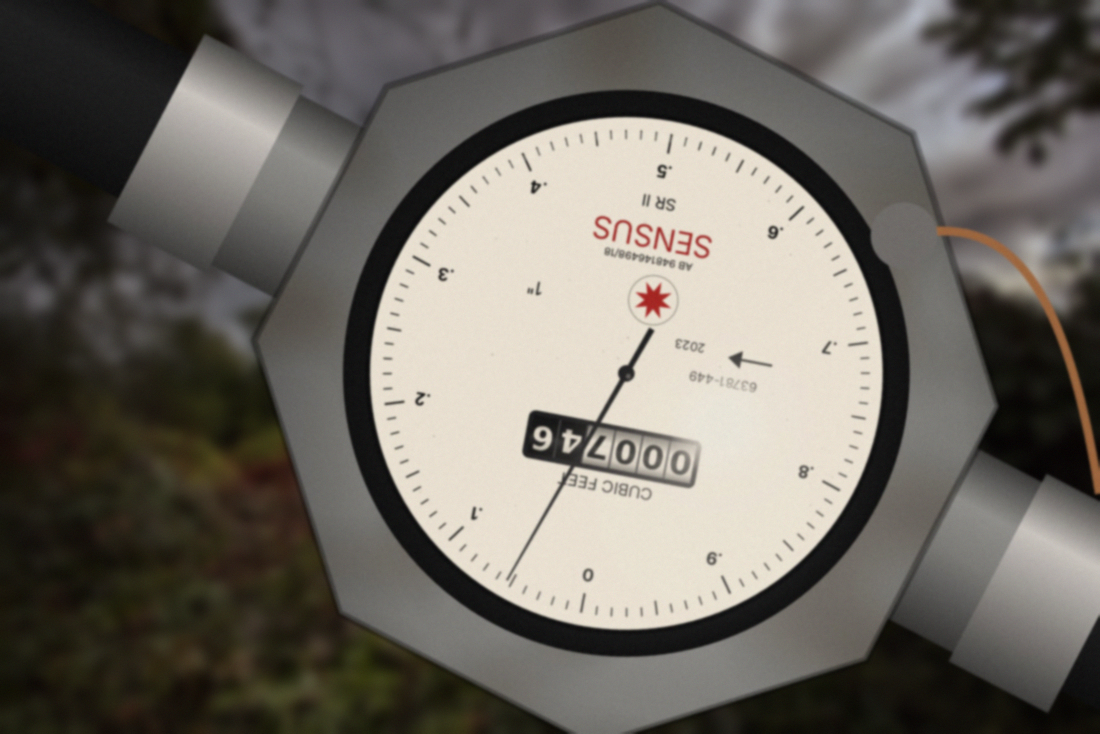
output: **746.05** ft³
